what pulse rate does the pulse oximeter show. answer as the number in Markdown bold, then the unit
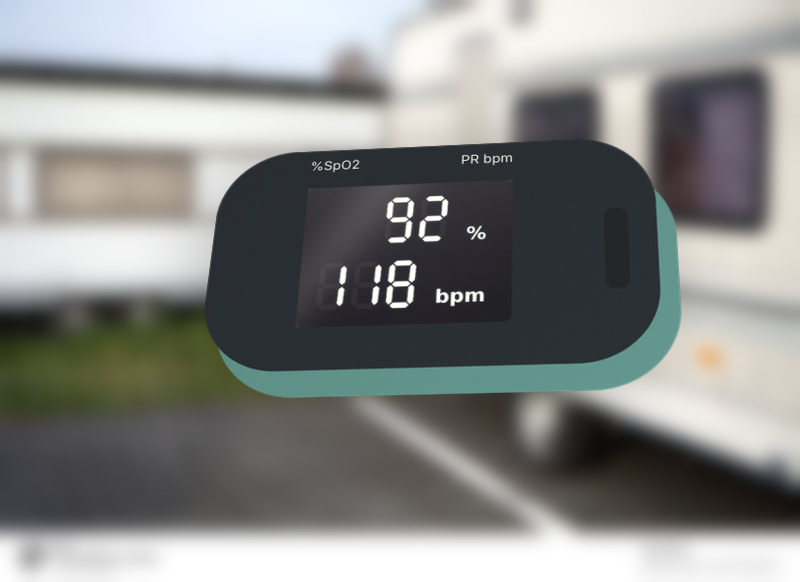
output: **118** bpm
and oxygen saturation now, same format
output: **92** %
